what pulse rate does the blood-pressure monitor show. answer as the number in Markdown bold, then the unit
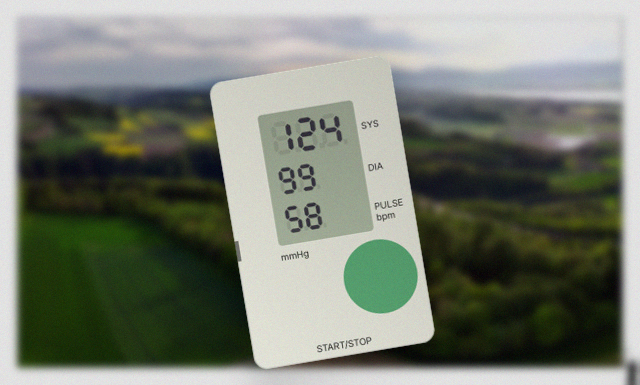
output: **58** bpm
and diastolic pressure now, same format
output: **99** mmHg
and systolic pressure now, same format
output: **124** mmHg
